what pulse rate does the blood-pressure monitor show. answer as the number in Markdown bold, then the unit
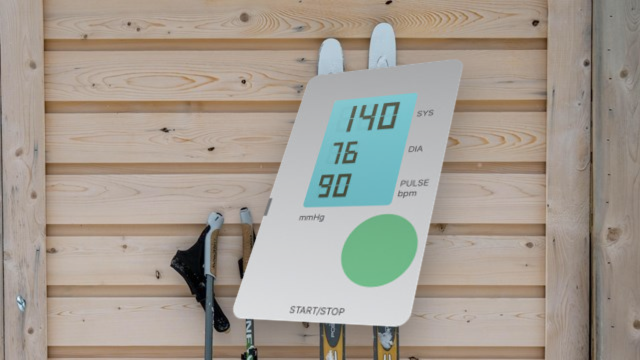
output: **90** bpm
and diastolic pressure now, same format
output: **76** mmHg
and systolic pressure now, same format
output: **140** mmHg
